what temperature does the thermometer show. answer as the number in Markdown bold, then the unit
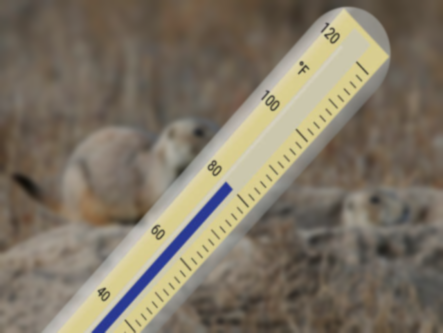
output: **80** °F
